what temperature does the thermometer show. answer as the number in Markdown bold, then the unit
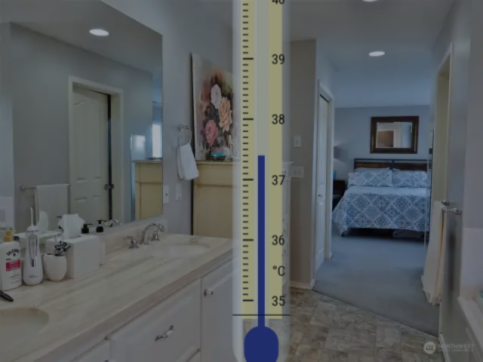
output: **37.4** °C
